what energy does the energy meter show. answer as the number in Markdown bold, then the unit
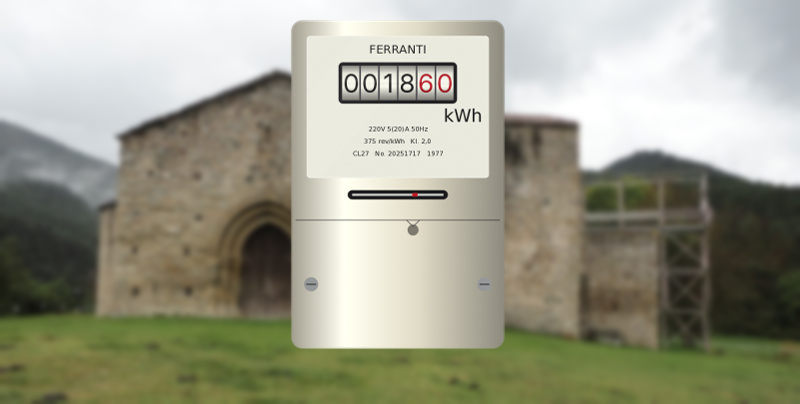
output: **18.60** kWh
